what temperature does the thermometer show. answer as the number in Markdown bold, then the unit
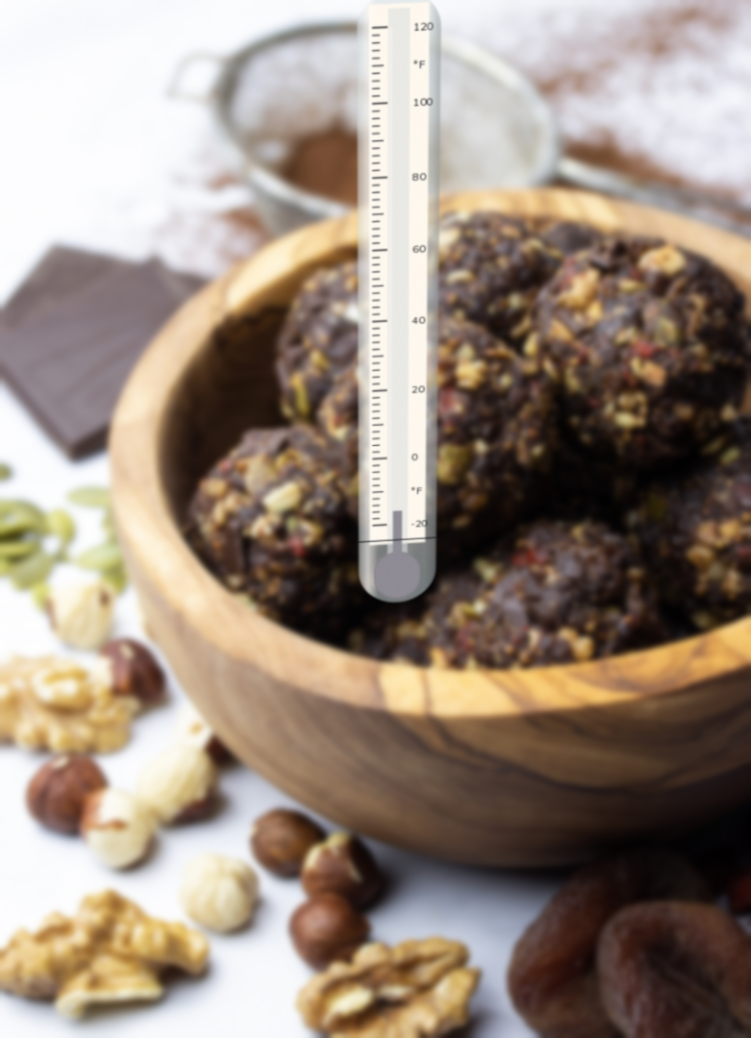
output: **-16** °F
